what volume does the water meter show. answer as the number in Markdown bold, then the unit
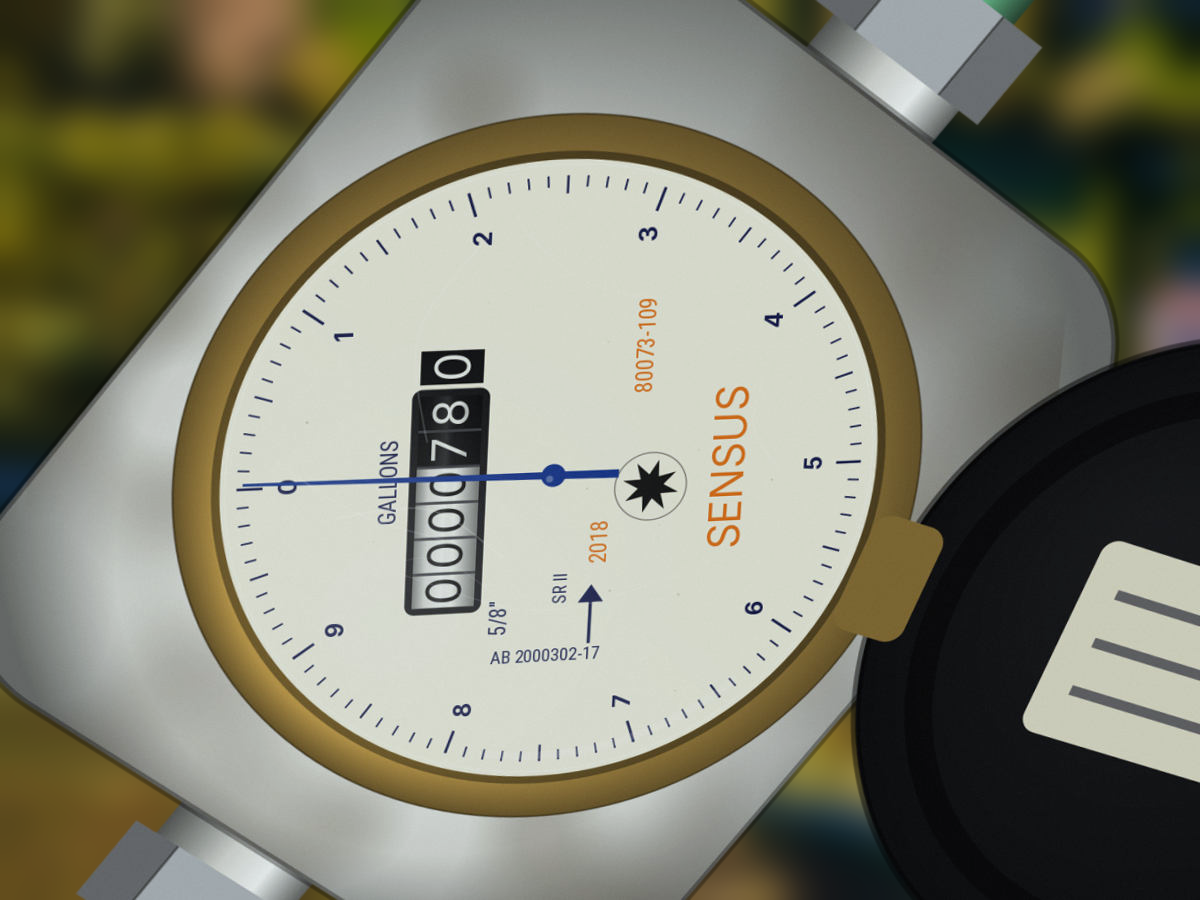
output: **780.0** gal
